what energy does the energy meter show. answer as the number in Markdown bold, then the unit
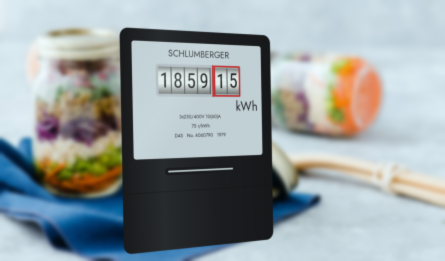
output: **1859.15** kWh
